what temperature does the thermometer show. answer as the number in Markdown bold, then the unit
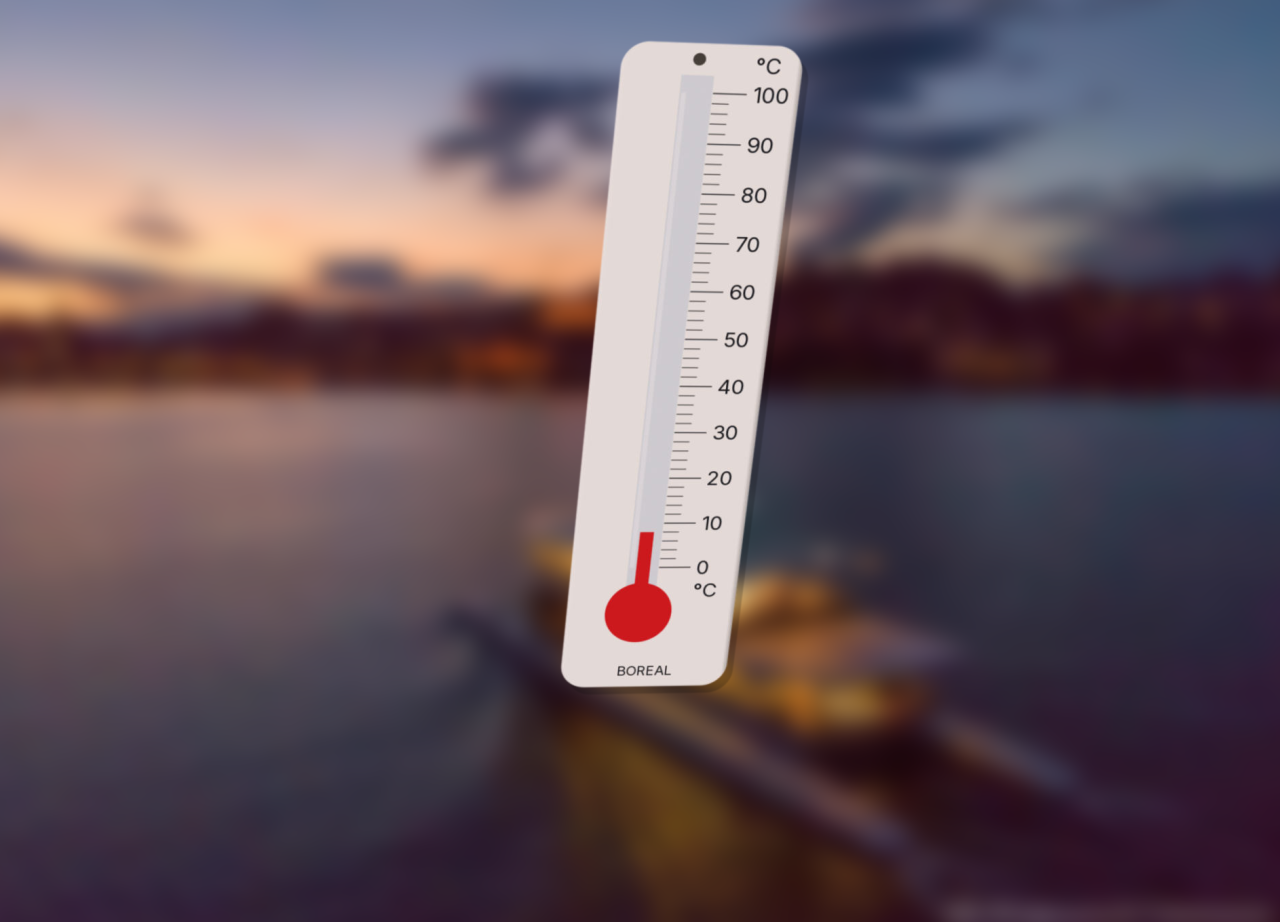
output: **8** °C
